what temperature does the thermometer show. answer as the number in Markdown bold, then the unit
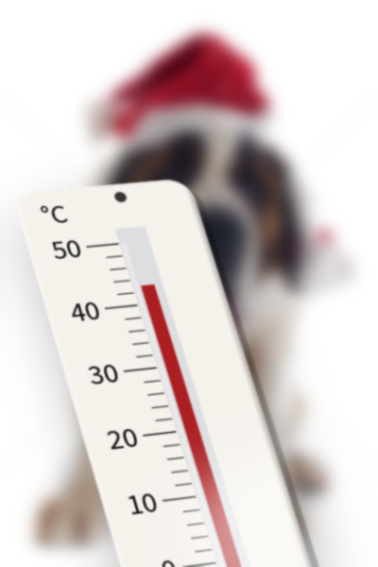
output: **43** °C
